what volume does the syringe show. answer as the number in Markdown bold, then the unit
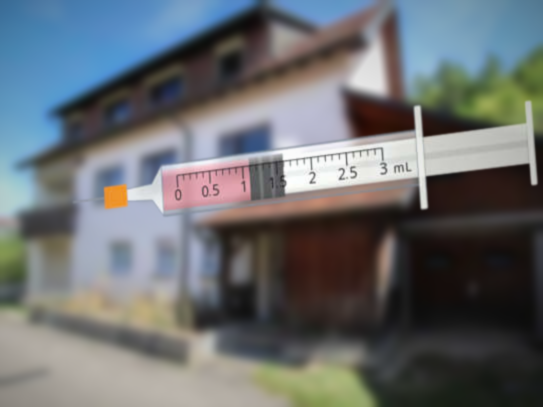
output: **1.1** mL
